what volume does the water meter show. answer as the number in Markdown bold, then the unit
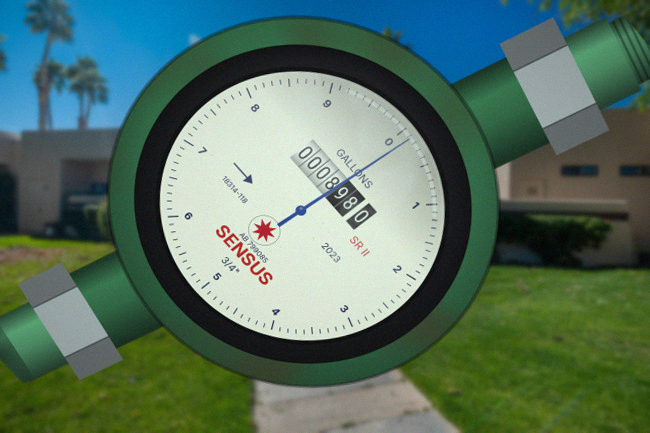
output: **8980.1** gal
